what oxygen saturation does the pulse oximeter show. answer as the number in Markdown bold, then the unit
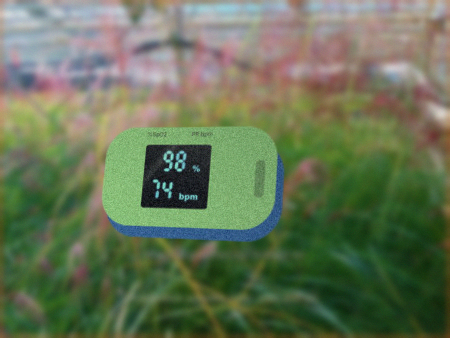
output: **98** %
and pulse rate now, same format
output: **74** bpm
